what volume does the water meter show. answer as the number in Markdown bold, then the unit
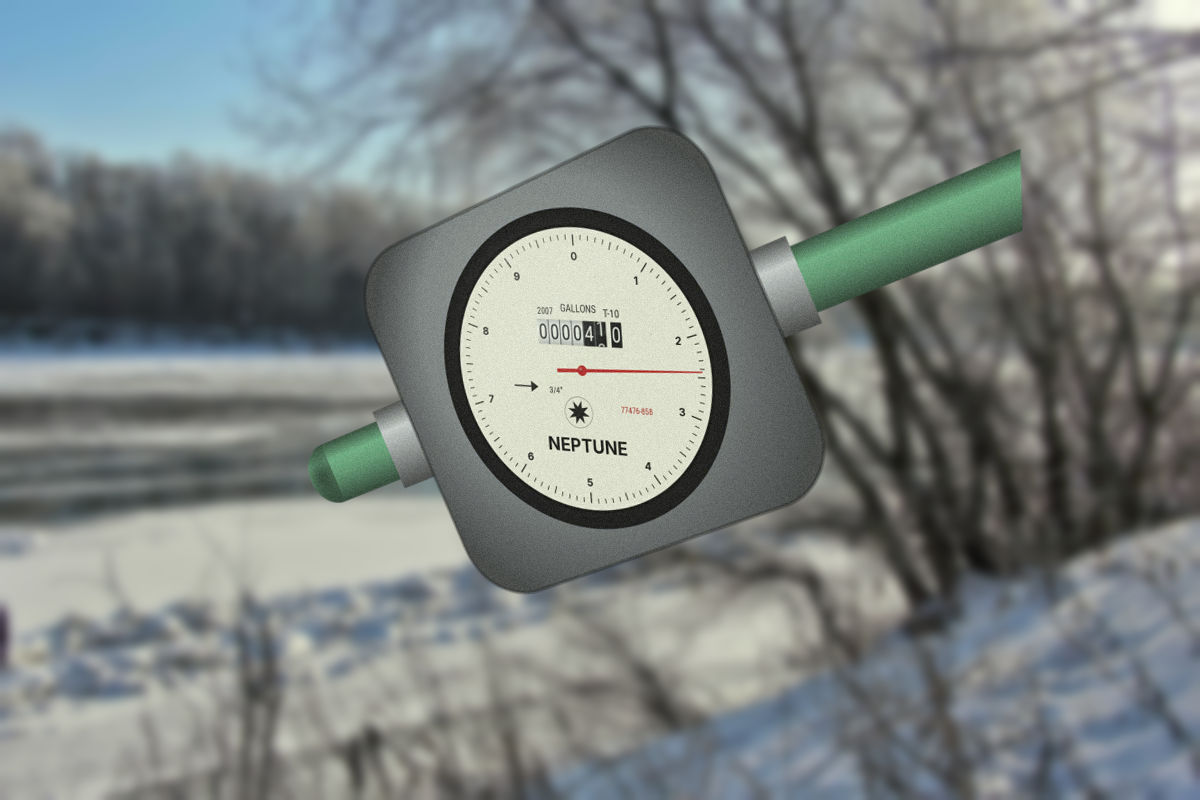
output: **412.4** gal
